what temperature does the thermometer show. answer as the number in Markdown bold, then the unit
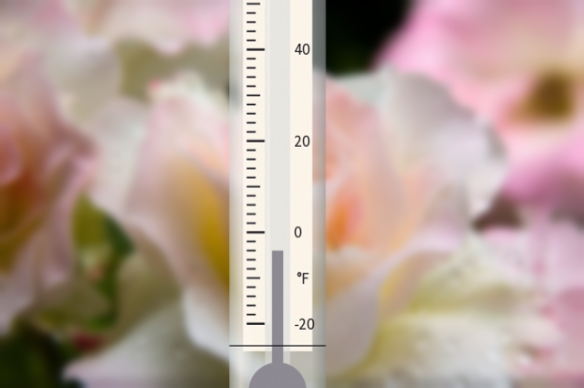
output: **-4** °F
